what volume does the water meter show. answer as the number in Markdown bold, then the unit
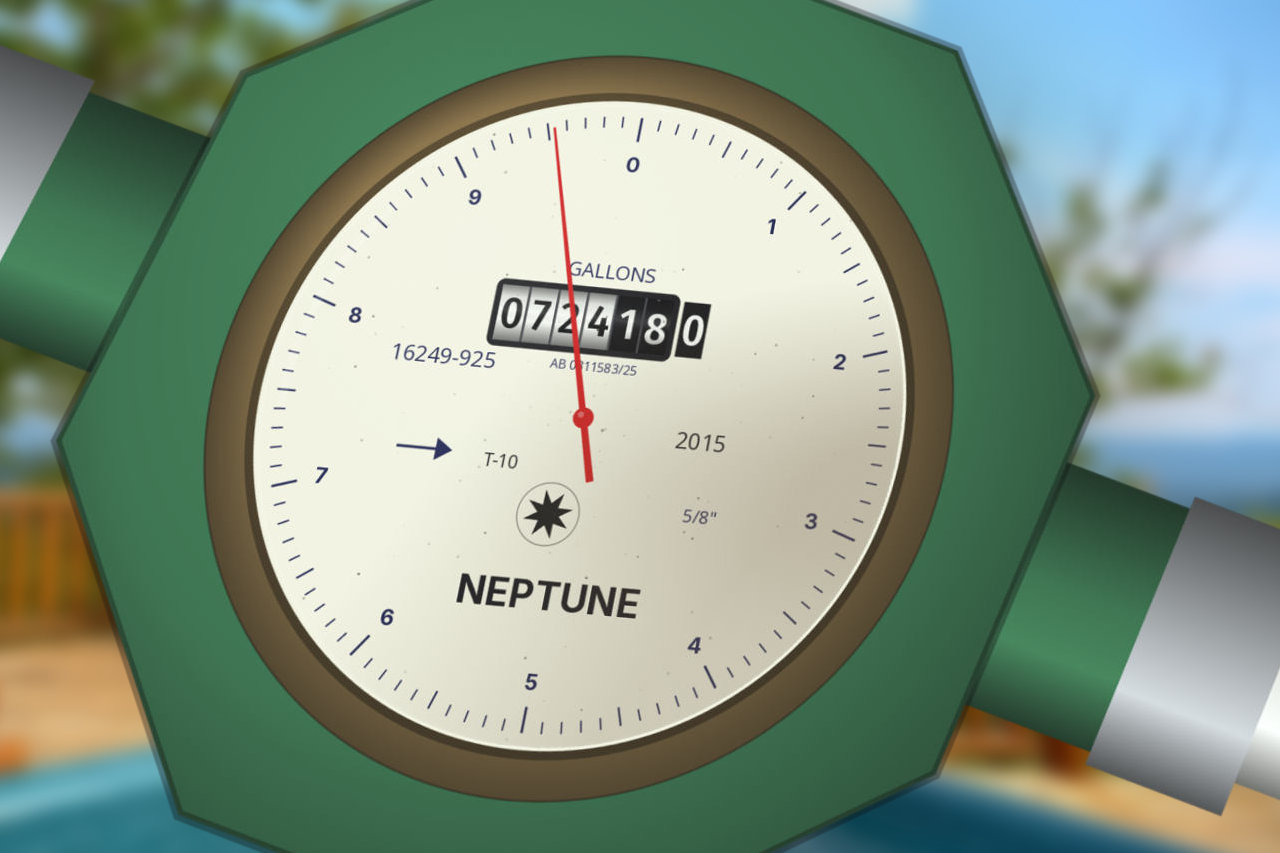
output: **724179.5** gal
